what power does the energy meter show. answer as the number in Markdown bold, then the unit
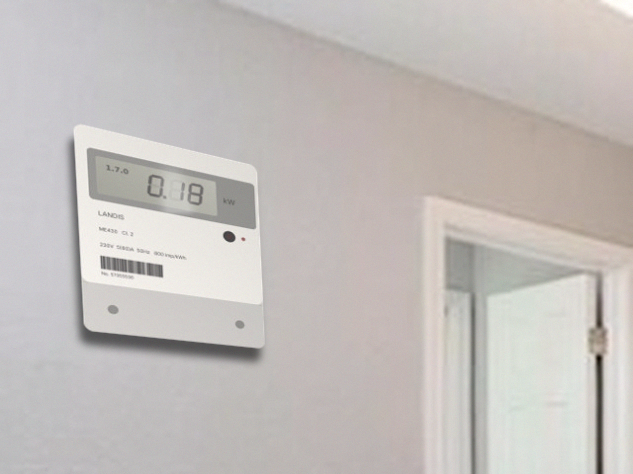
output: **0.18** kW
